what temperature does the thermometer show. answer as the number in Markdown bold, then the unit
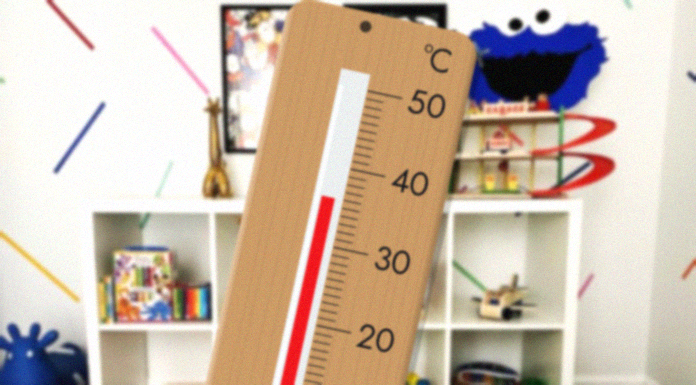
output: **36** °C
